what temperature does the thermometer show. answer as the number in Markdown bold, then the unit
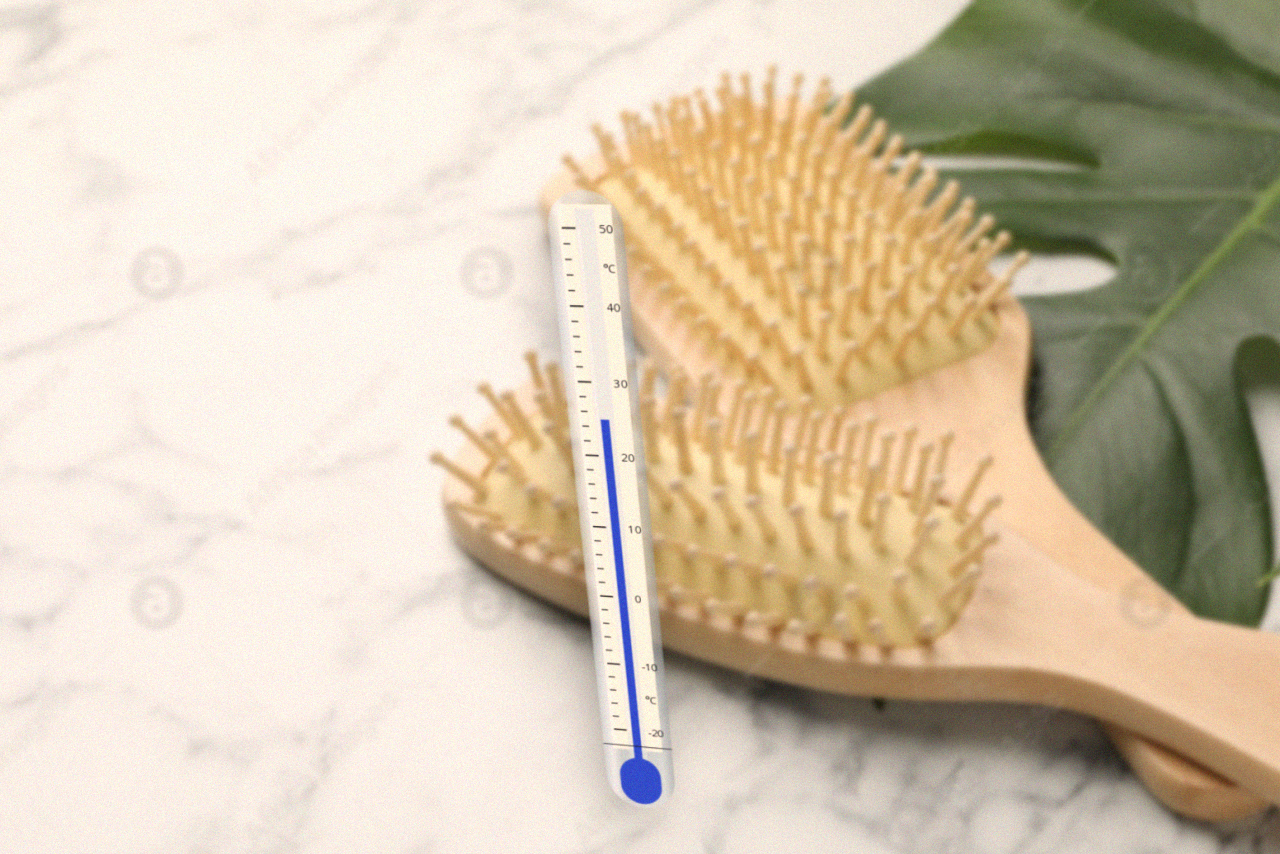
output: **25** °C
